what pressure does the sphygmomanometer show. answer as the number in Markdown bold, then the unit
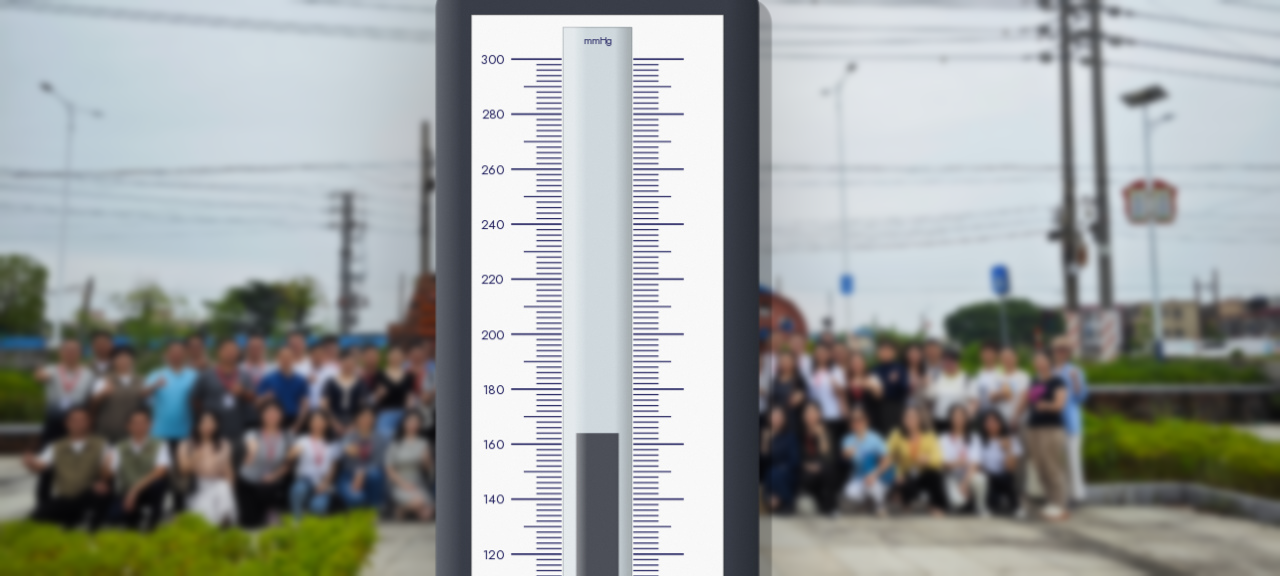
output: **164** mmHg
